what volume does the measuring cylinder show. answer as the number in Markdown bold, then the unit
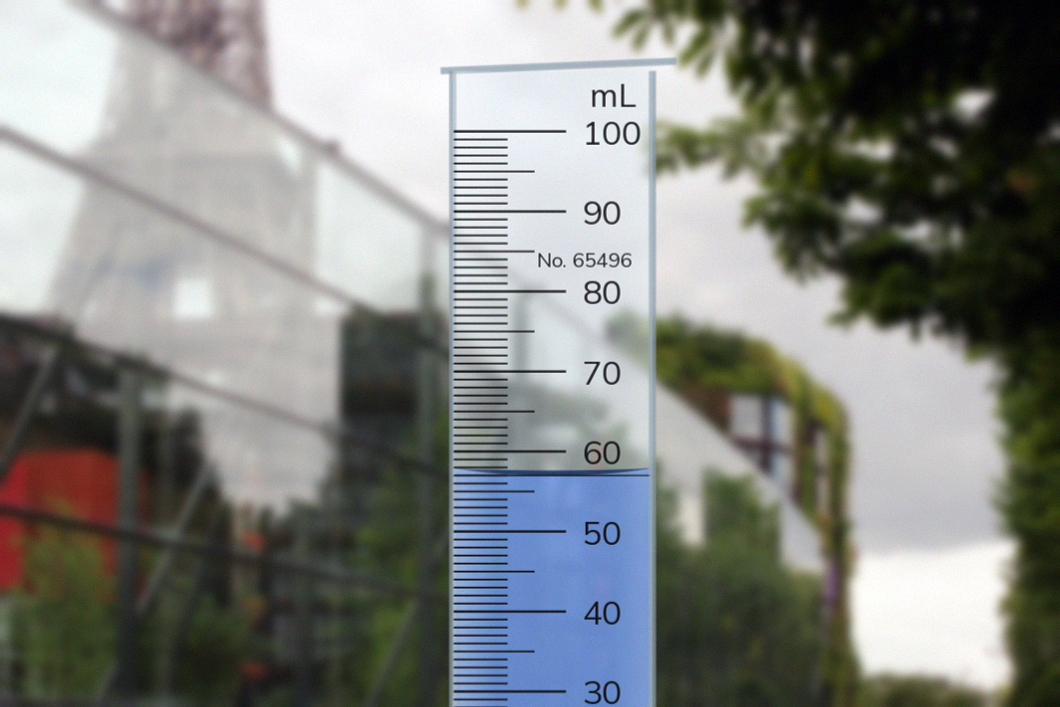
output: **57** mL
